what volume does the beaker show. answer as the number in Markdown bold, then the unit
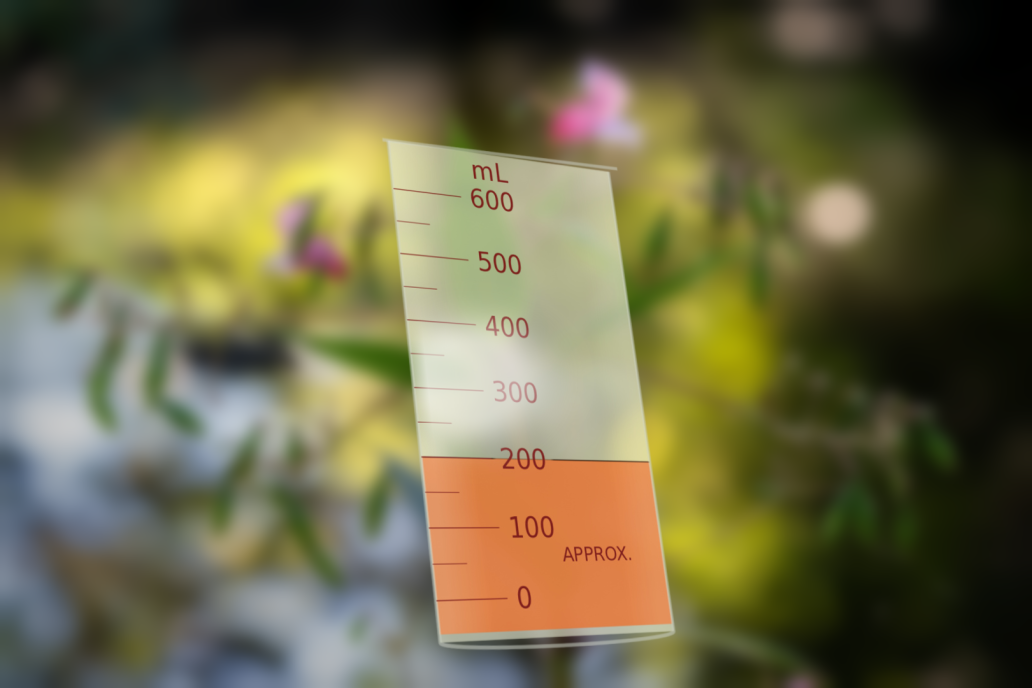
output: **200** mL
